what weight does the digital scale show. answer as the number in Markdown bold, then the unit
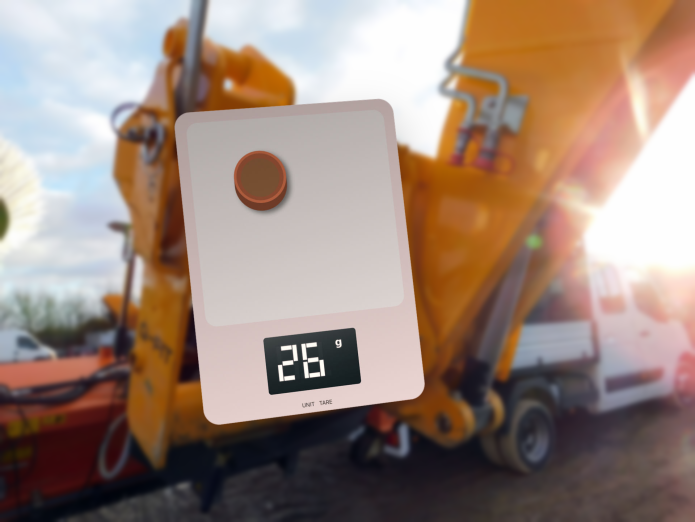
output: **26** g
